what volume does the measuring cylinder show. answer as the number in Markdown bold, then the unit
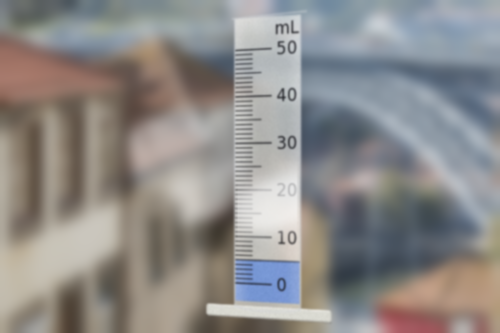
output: **5** mL
